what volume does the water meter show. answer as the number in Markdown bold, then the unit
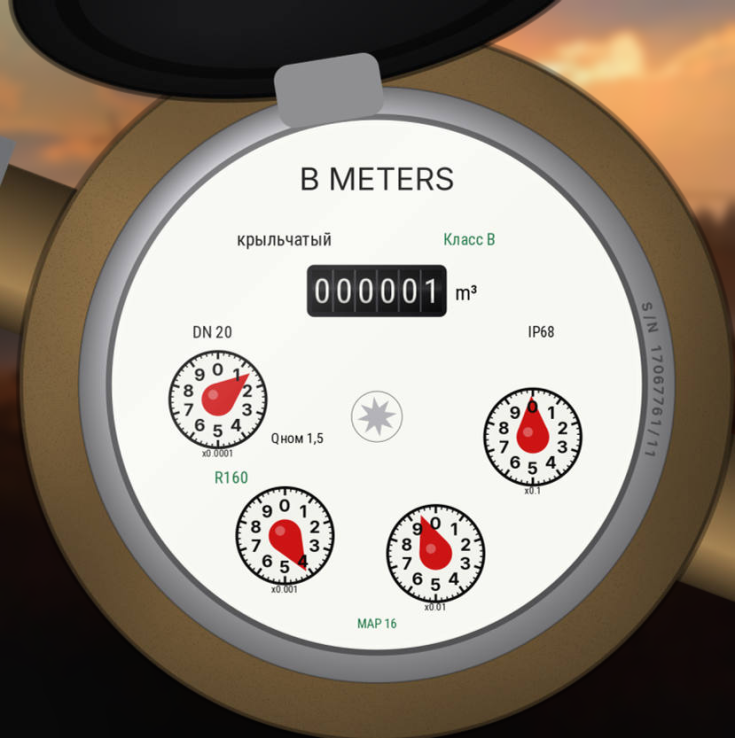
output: **0.9941** m³
